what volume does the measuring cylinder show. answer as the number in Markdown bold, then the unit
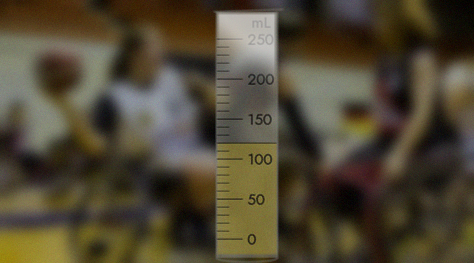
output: **120** mL
